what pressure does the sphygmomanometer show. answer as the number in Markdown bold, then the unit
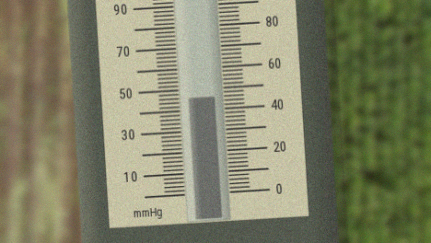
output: **46** mmHg
